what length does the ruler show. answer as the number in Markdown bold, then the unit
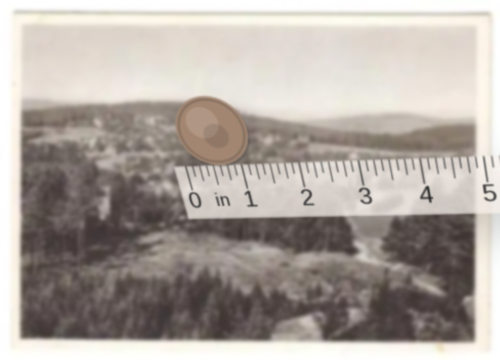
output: **1.25** in
